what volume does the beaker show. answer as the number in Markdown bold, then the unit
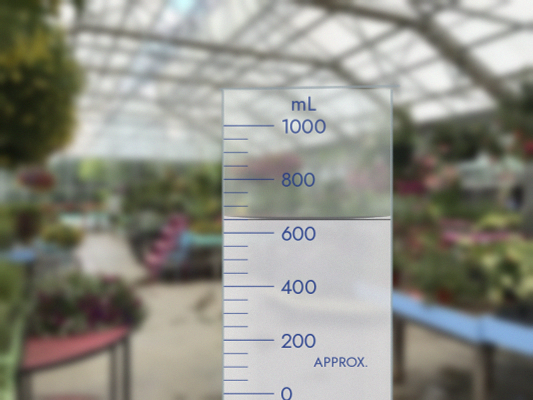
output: **650** mL
